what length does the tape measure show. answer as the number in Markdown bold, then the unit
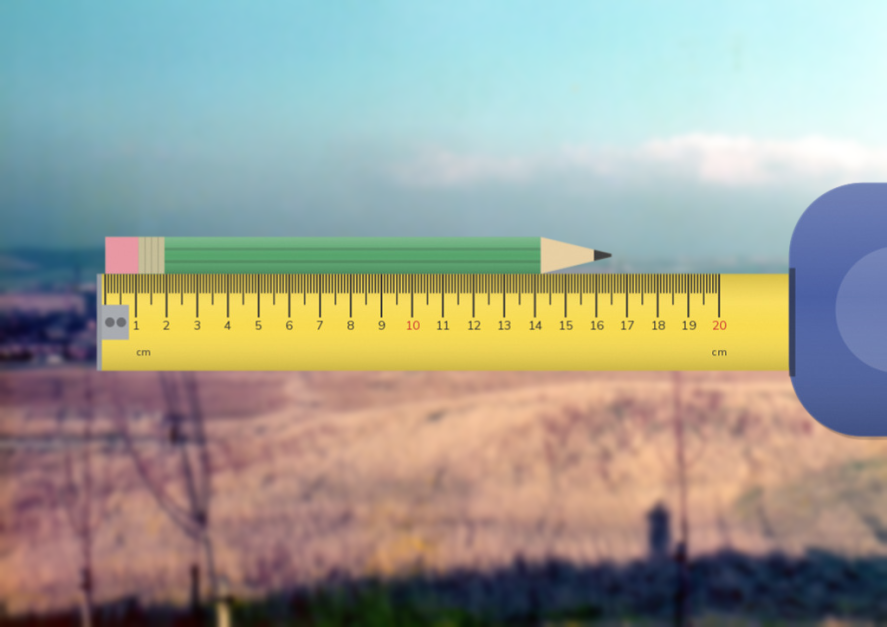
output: **16.5** cm
